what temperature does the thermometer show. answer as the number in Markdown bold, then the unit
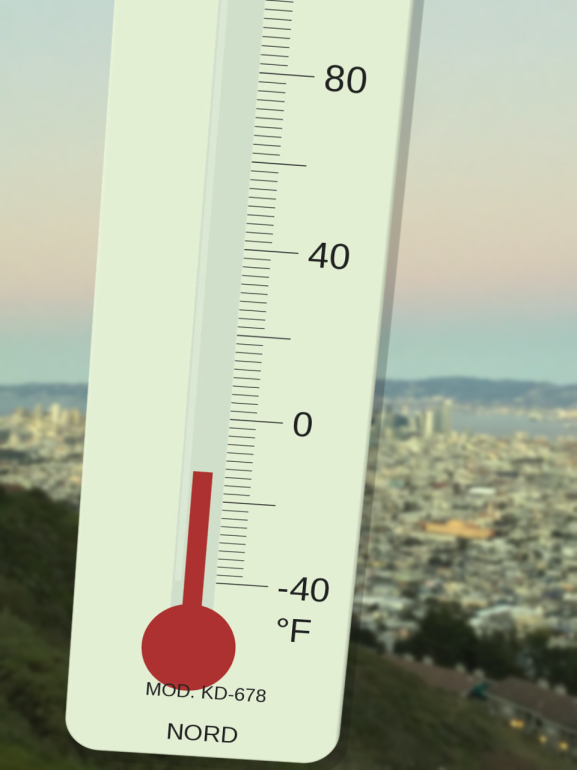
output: **-13** °F
